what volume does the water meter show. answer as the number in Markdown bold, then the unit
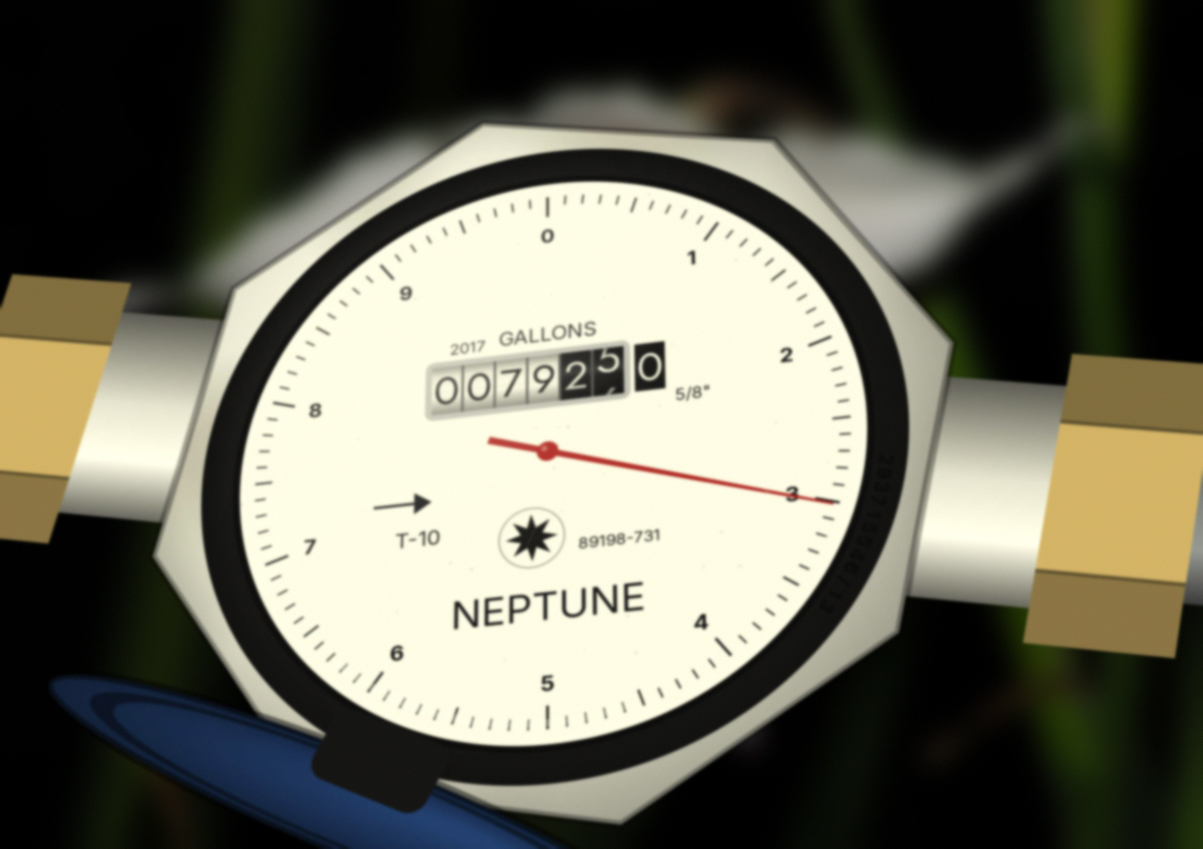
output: **79253.0** gal
